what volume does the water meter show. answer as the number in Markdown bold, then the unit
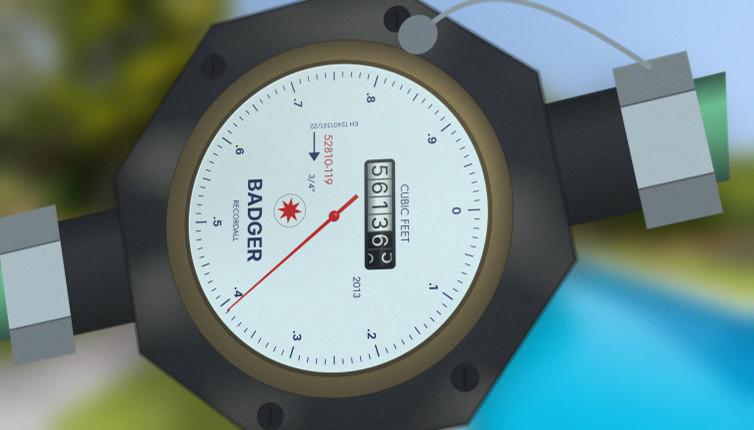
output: **561365.39** ft³
